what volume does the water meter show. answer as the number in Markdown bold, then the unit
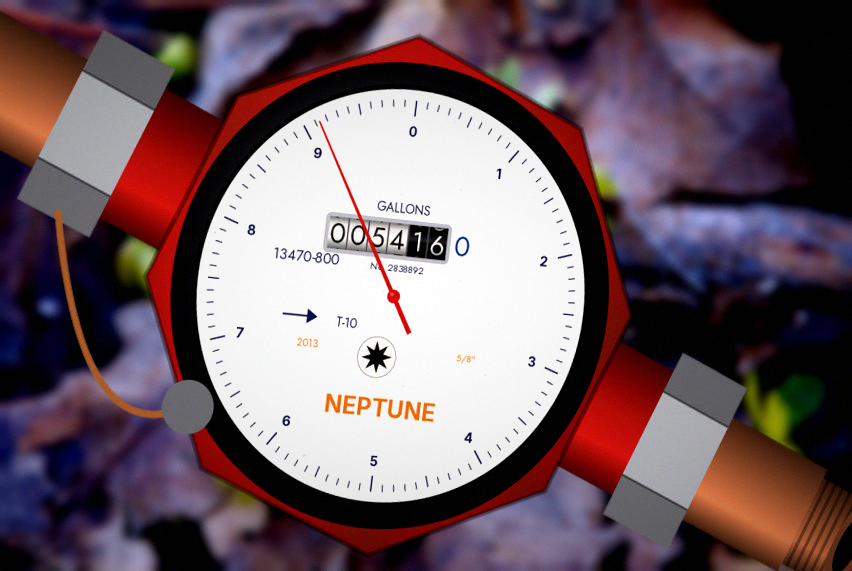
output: **54159.1** gal
